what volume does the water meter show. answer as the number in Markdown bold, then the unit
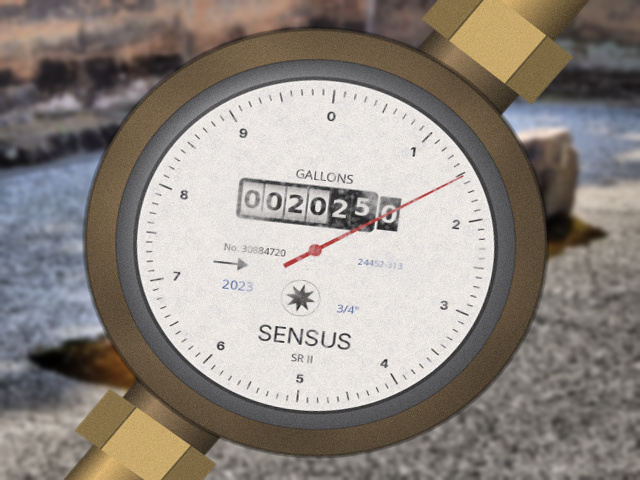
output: **20251.5** gal
